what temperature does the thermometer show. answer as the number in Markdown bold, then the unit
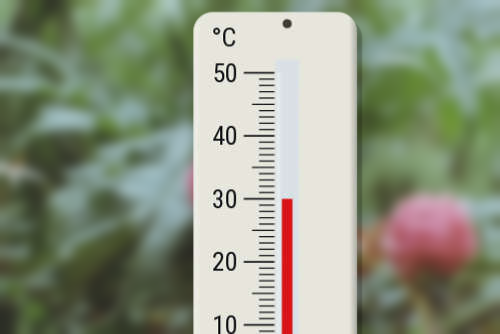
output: **30** °C
